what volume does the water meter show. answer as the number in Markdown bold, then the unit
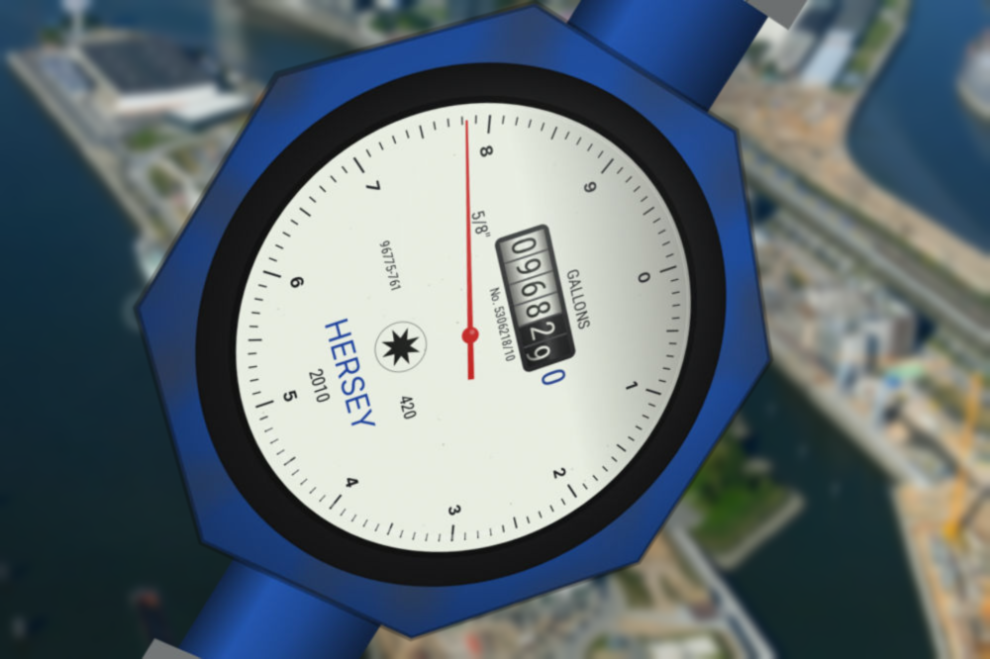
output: **968287.8** gal
